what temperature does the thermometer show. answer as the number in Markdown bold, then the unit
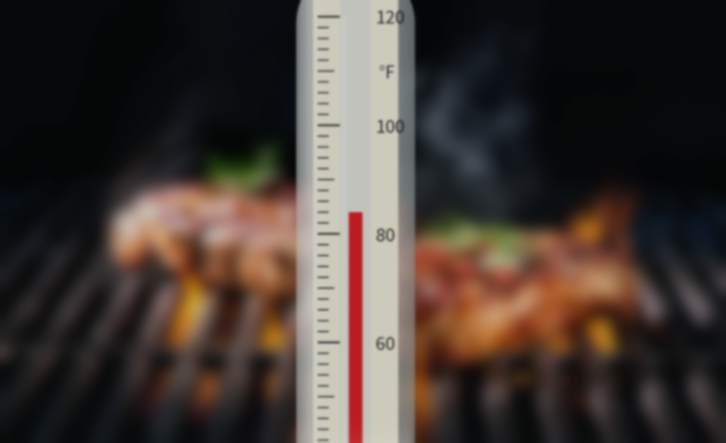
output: **84** °F
